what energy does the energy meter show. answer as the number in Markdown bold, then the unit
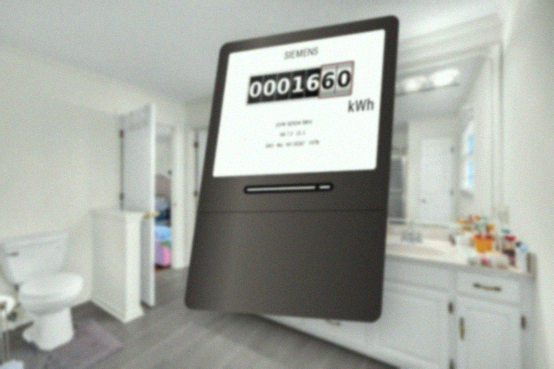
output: **16.60** kWh
